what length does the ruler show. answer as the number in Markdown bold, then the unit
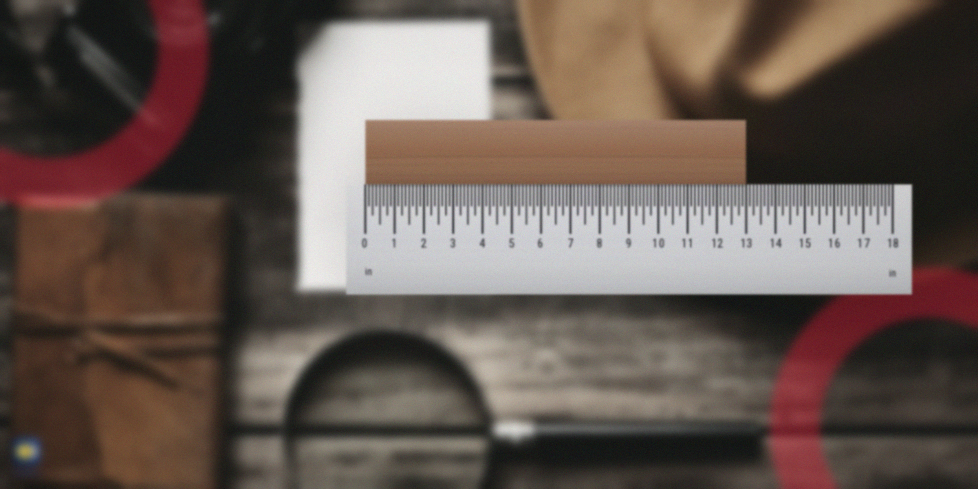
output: **13** in
